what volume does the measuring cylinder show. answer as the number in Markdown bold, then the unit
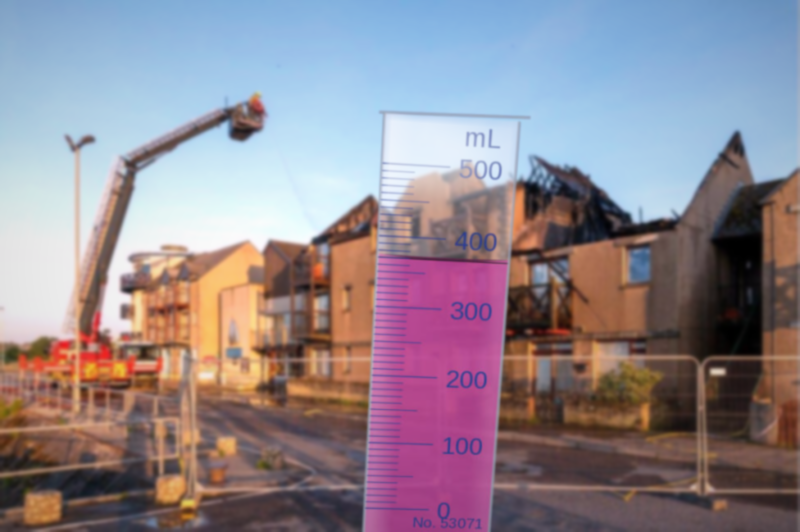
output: **370** mL
